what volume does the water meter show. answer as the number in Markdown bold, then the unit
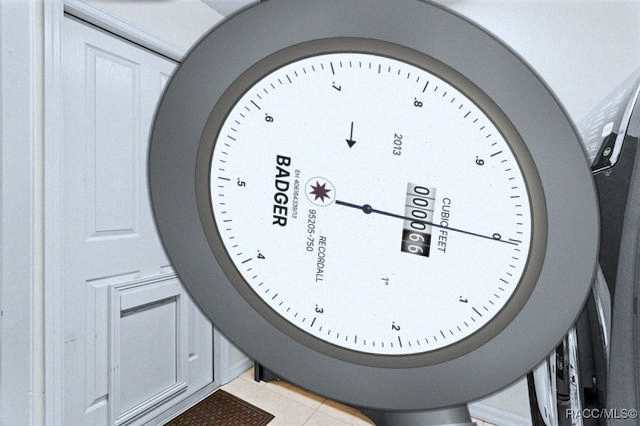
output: **66.00** ft³
